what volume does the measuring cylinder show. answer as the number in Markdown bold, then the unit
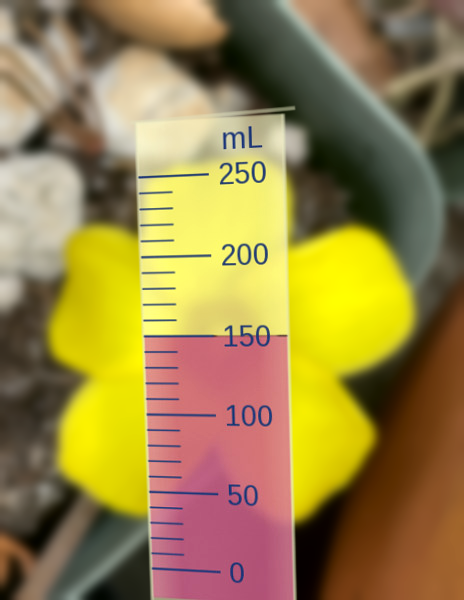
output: **150** mL
